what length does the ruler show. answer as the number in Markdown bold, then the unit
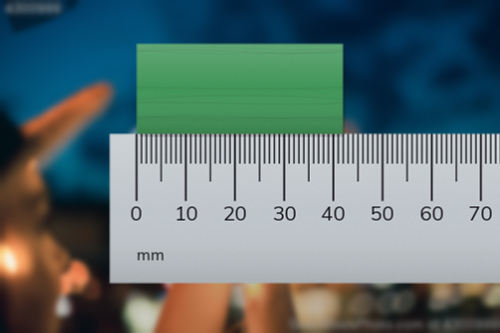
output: **42** mm
